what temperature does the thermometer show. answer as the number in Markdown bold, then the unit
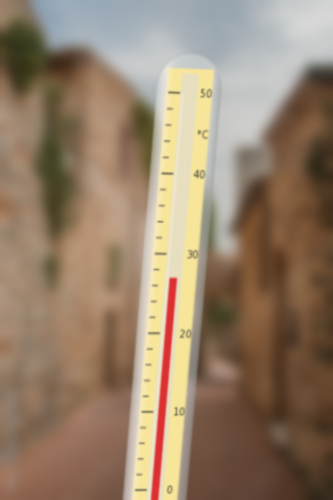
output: **27** °C
